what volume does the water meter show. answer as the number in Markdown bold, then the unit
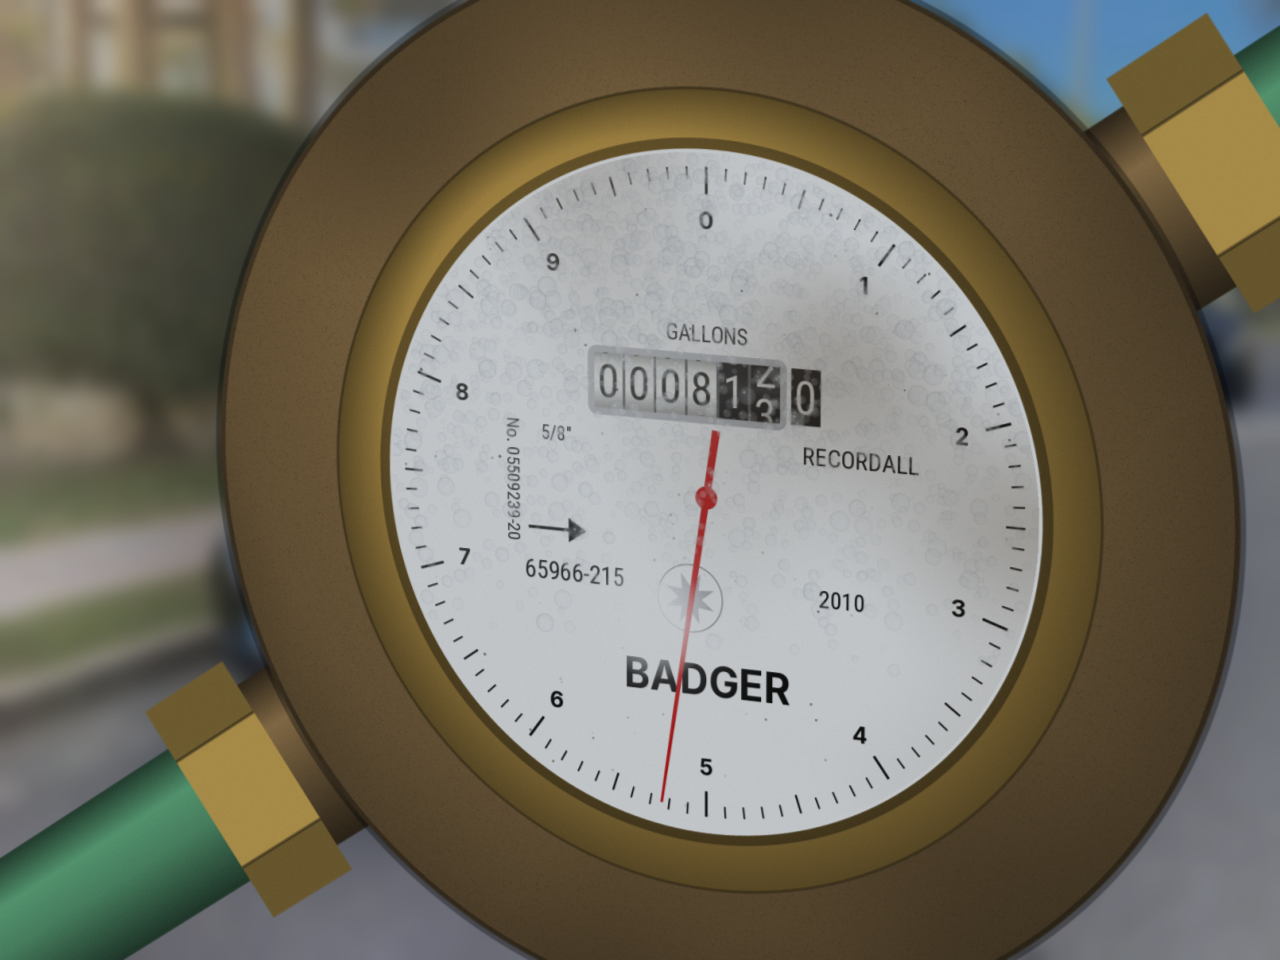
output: **8125.2** gal
